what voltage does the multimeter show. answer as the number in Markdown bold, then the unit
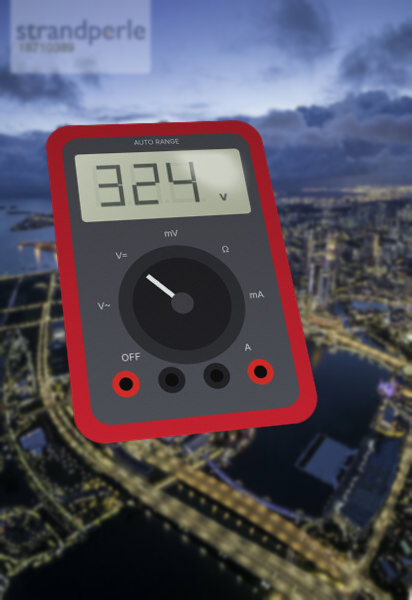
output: **324** V
